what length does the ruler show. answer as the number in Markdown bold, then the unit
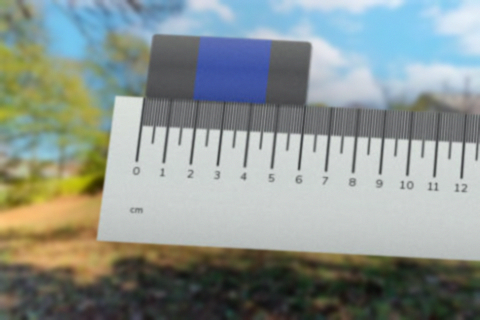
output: **6** cm
